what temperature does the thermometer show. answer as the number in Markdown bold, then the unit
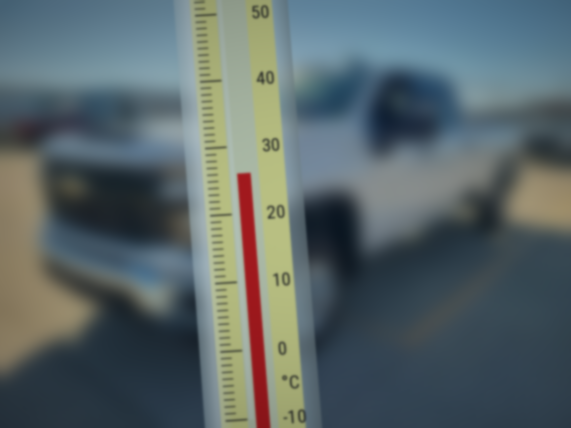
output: **26** °C
